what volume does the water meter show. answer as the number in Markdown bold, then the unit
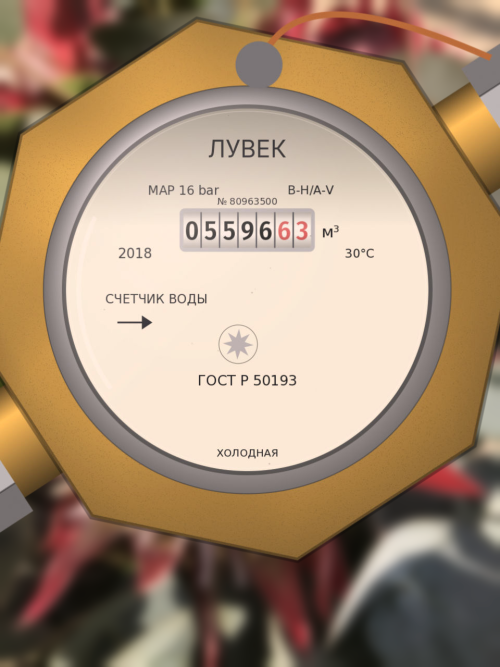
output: **5596.63** m³
